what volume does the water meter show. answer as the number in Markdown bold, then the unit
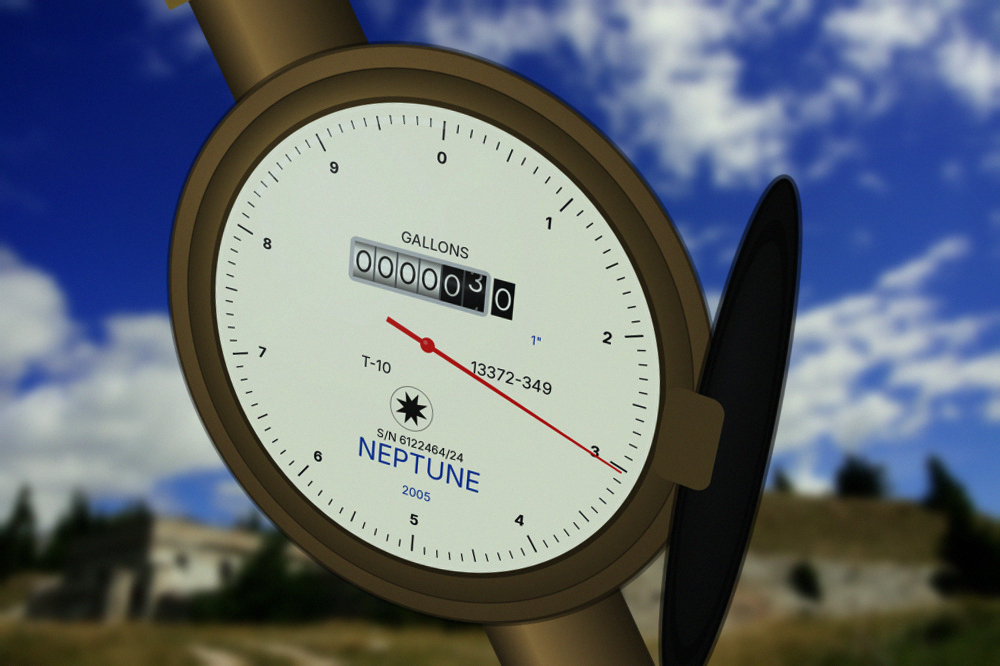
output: **33.0** gal
